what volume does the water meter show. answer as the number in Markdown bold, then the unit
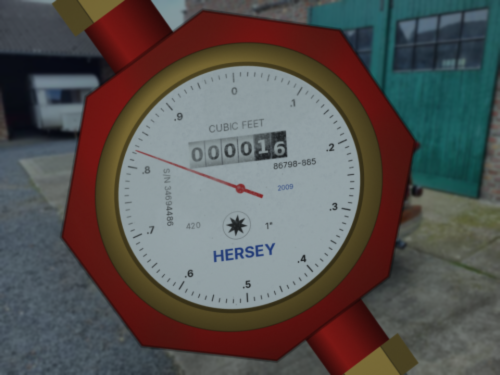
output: **15.82** ft³
